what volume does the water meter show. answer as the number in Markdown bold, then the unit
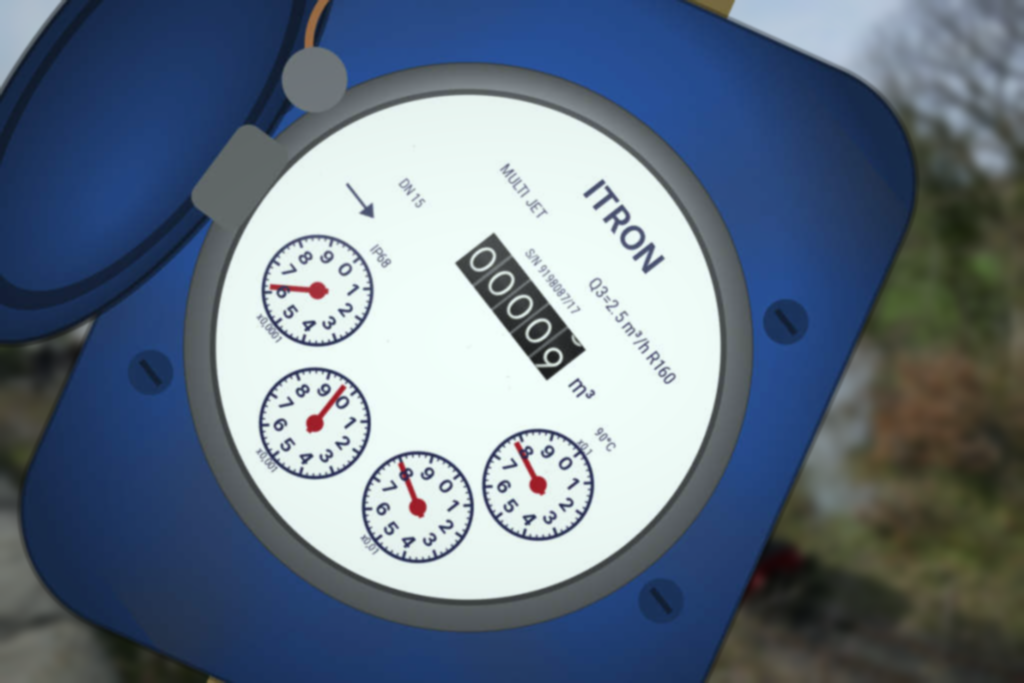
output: **8.7796** m³
